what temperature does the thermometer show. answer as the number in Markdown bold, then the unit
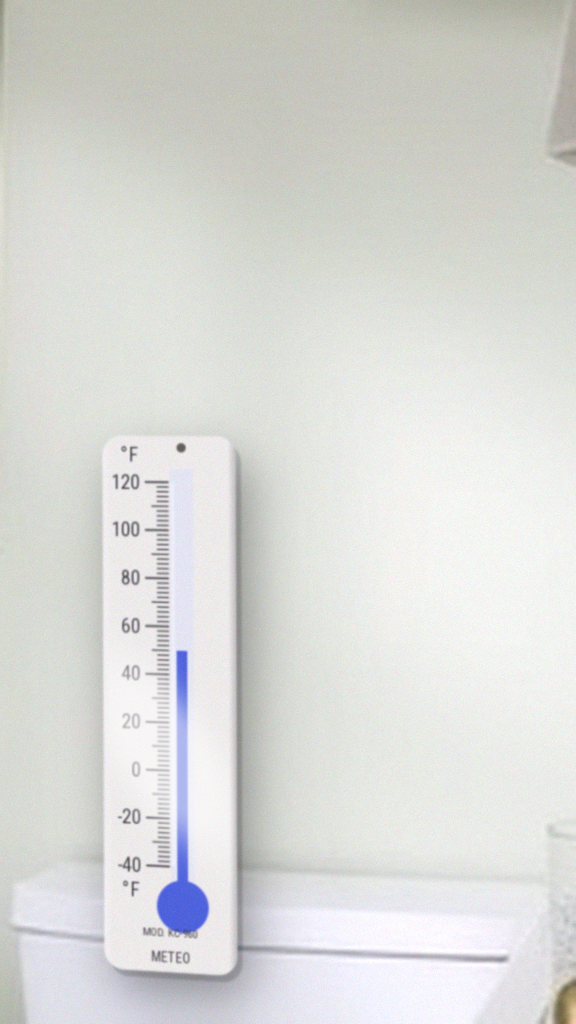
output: **50** °F
